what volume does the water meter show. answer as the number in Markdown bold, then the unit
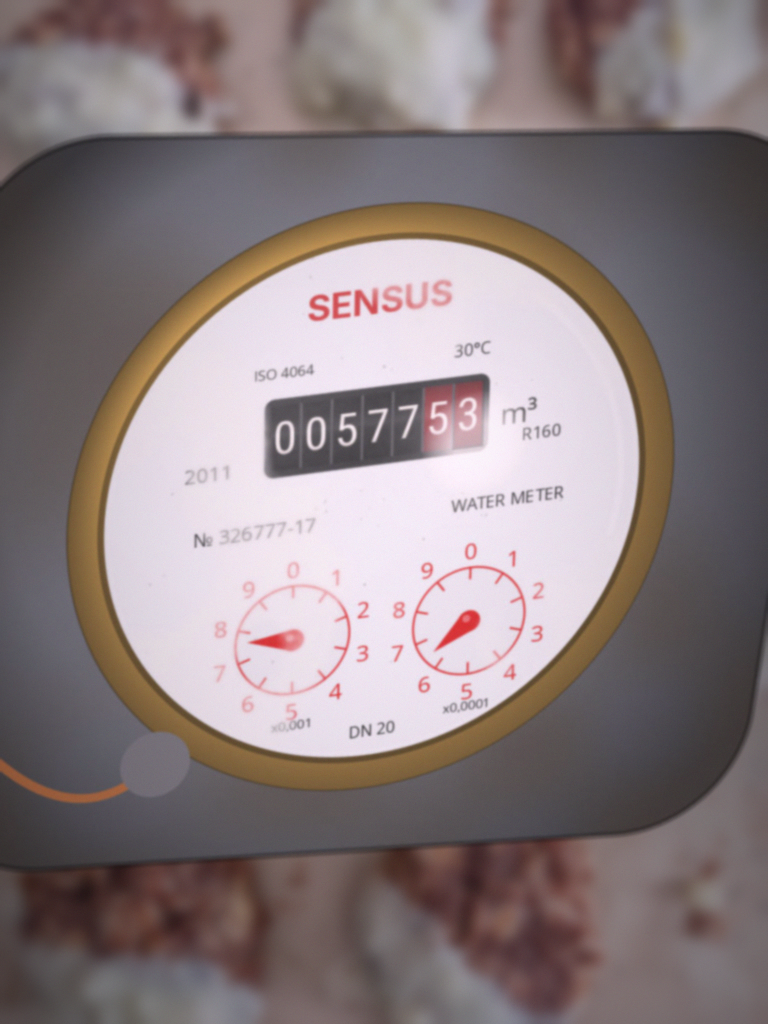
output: **577.5376** m³
